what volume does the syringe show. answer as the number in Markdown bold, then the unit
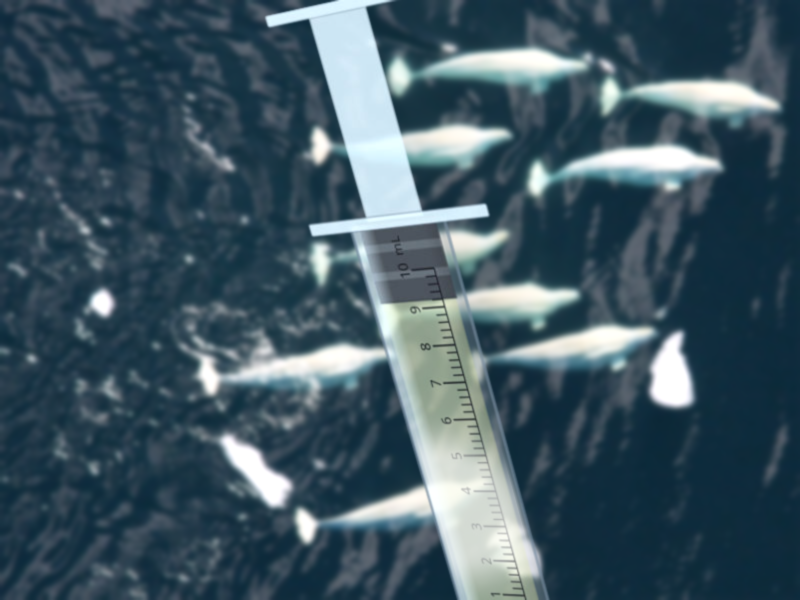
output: **9.2** mL
